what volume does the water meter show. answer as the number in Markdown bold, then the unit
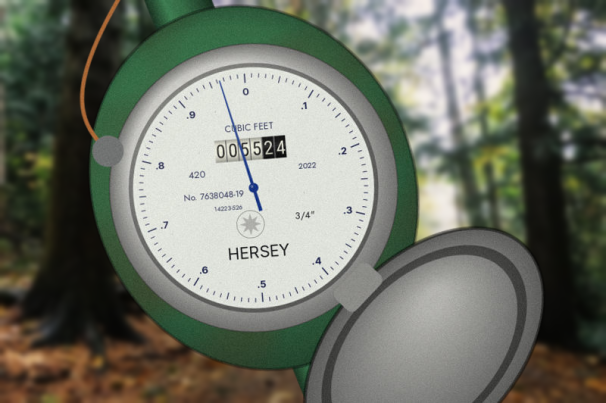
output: **5523.96** ft³
